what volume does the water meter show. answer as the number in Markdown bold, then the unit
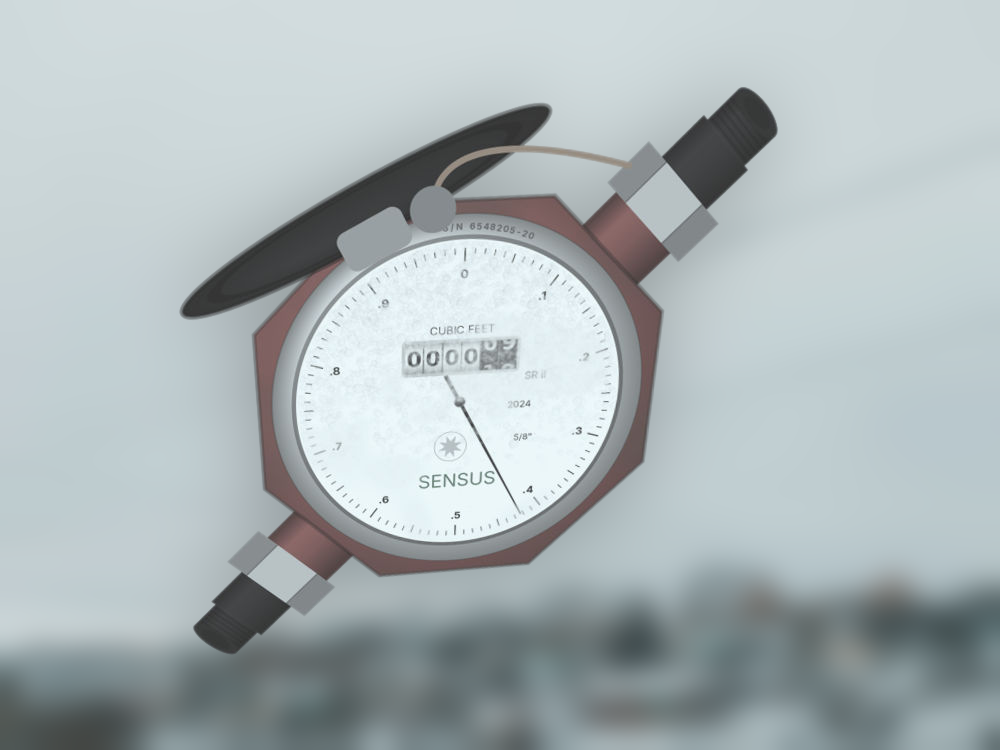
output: **9.42** ft³
